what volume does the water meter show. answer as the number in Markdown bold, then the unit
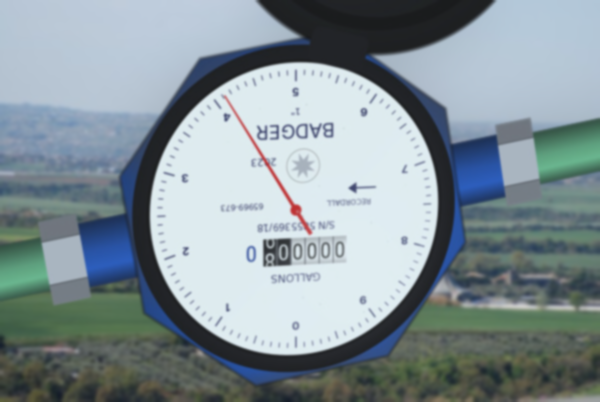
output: **84.1** gal
